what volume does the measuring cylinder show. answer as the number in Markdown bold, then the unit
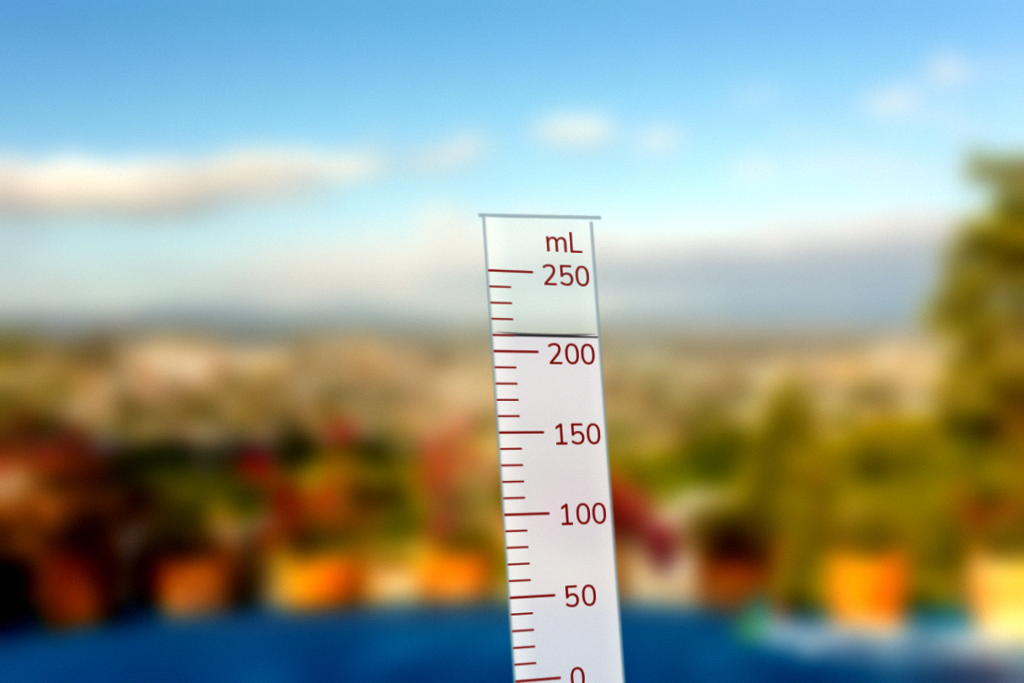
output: **210** mL
